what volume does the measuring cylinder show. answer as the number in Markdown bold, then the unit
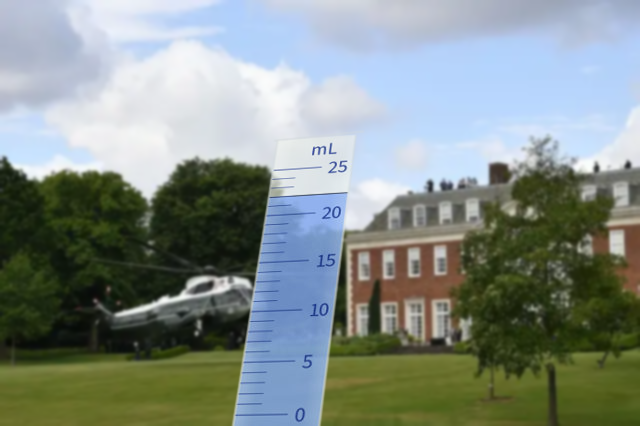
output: **22** mL
